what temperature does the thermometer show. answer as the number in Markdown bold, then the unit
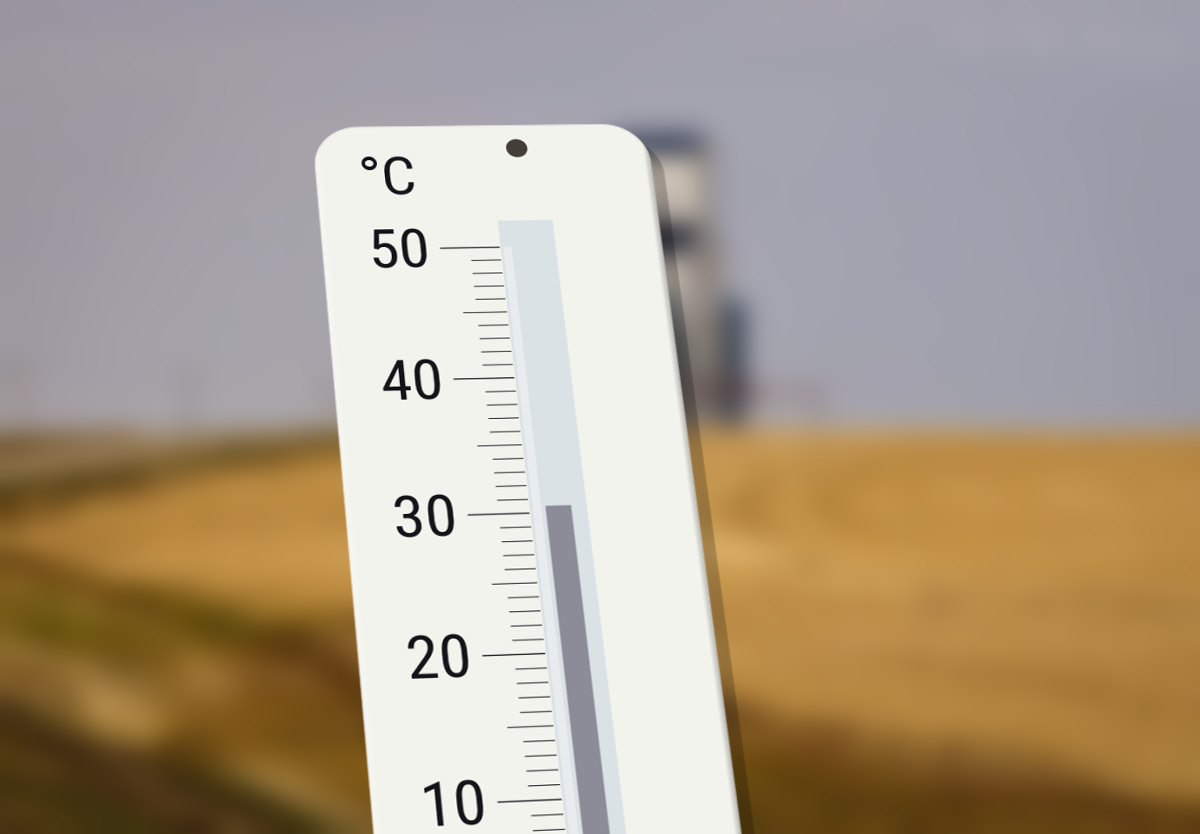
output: **30.5** °C
